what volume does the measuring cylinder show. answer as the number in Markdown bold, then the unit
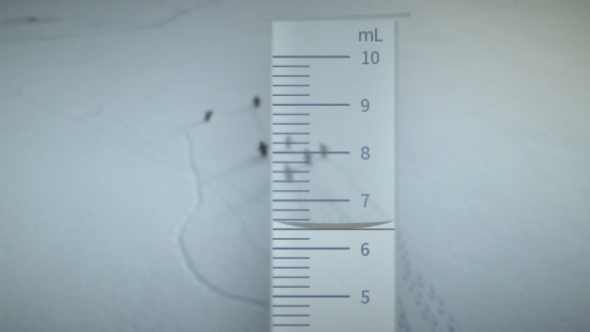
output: **6.4** mL
